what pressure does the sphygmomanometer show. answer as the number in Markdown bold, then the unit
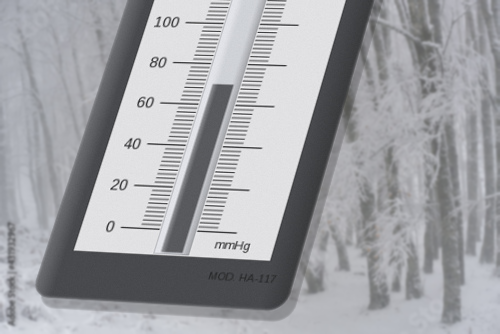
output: **70** mmHg
